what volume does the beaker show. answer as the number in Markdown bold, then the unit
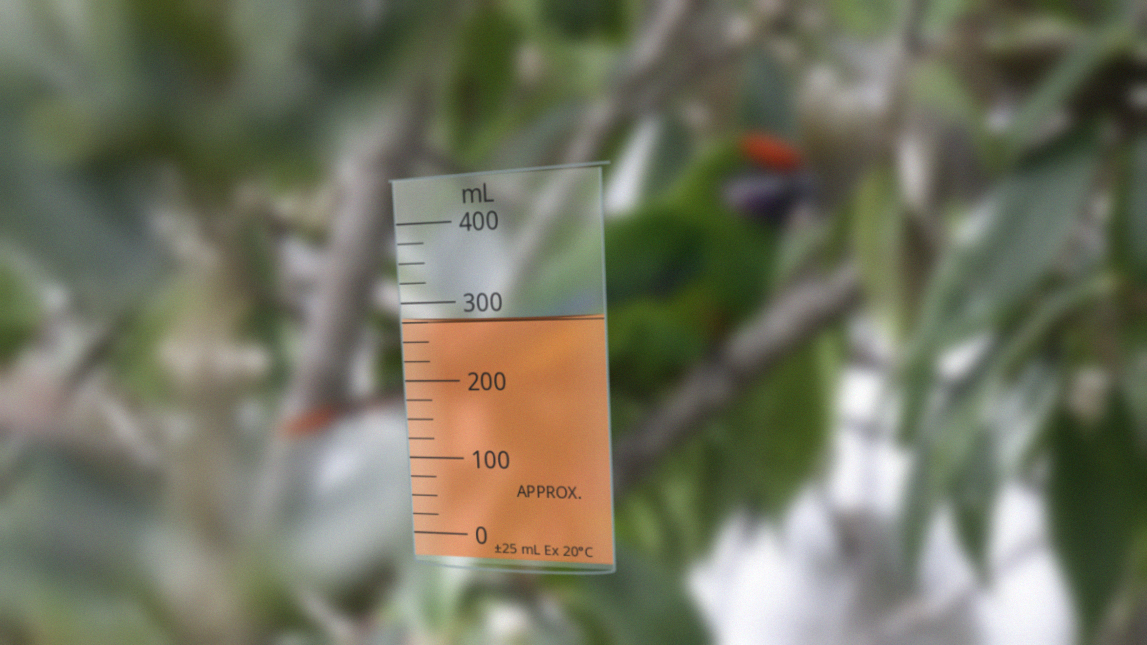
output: **275** mL
